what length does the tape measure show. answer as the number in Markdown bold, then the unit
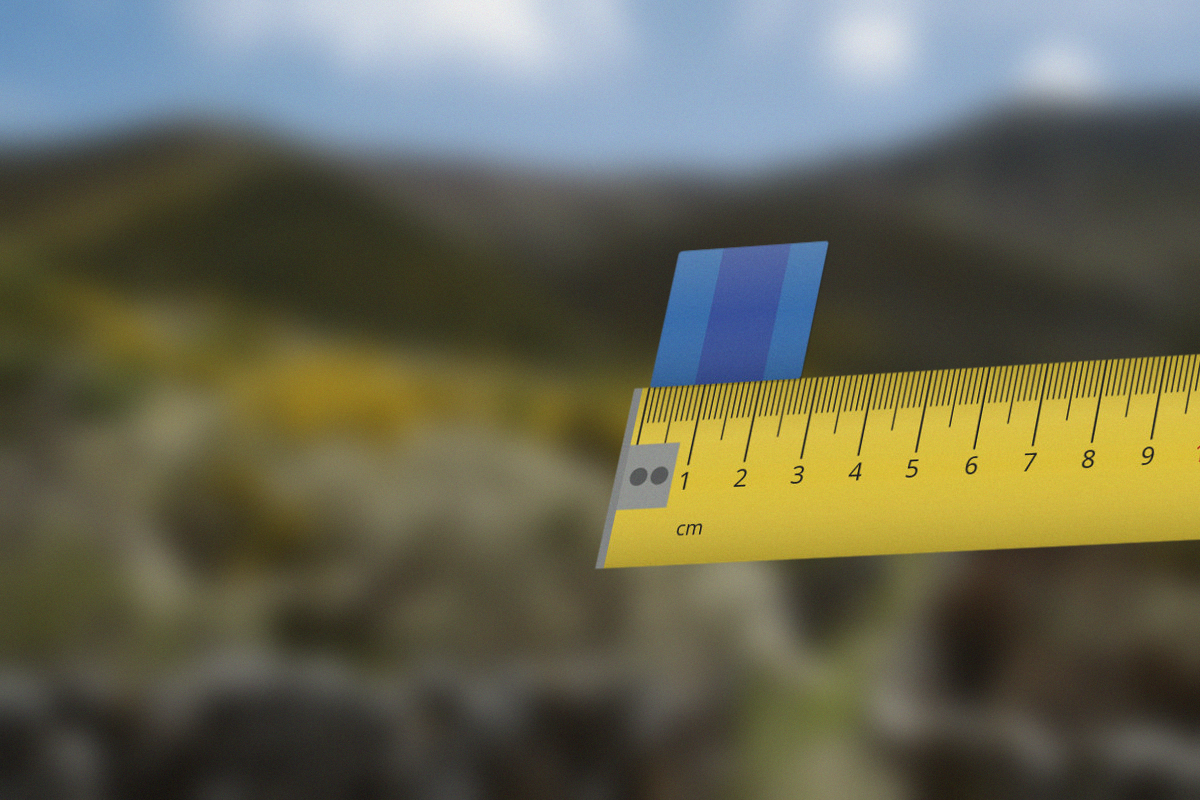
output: **2.7** cm
